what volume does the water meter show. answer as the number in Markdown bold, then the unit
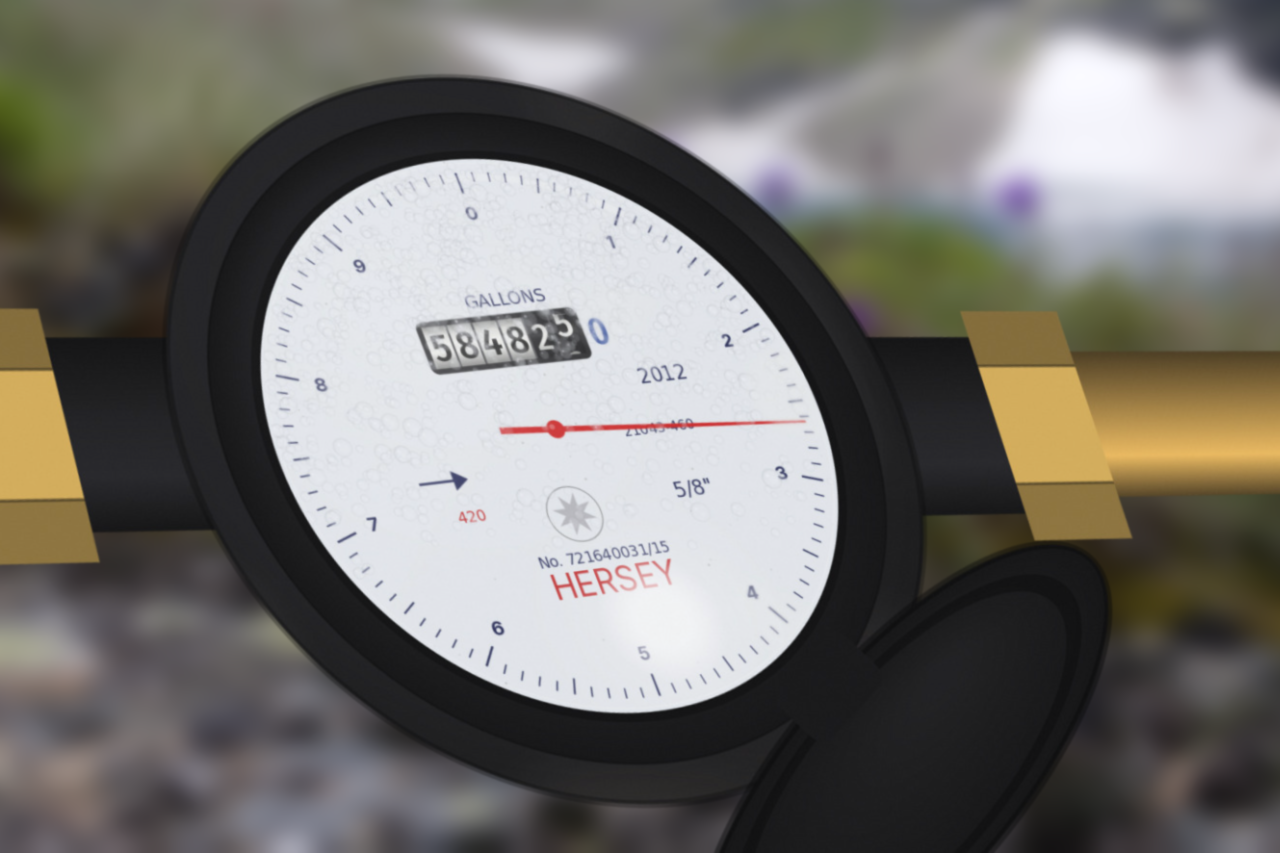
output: **5848252.6** gal
